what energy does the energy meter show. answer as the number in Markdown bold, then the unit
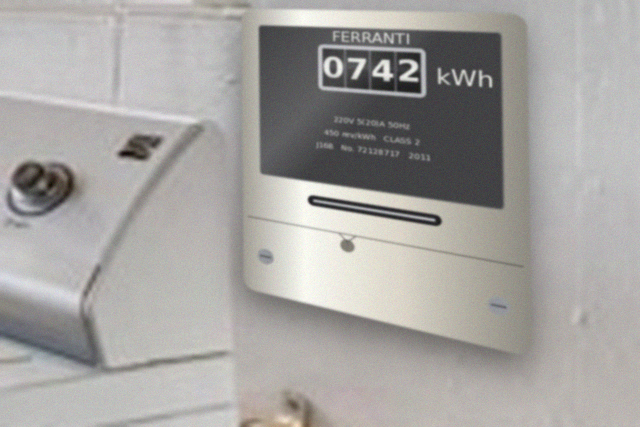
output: **742** kWh
